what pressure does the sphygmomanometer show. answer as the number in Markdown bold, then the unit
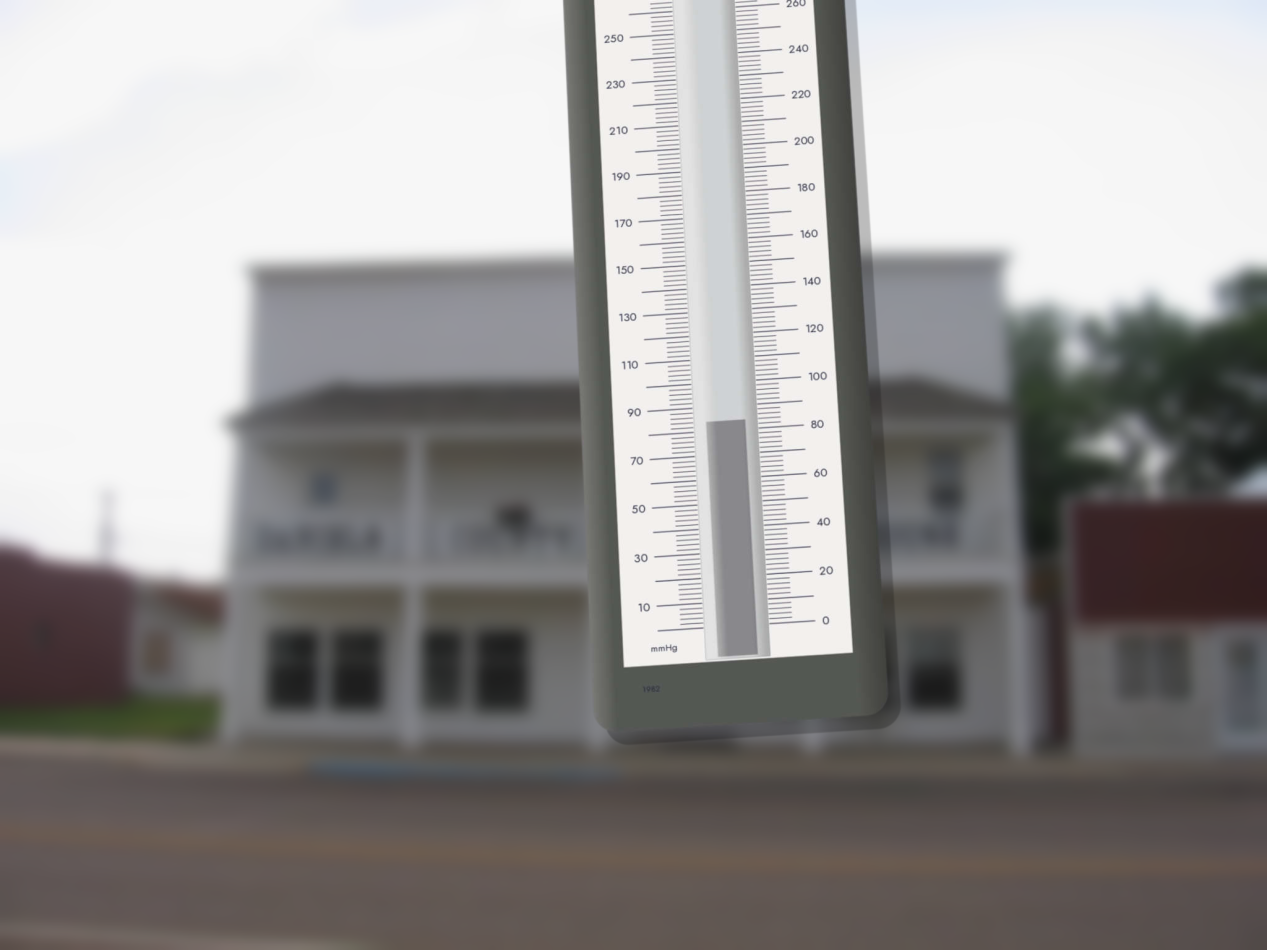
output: **84** mmHg
